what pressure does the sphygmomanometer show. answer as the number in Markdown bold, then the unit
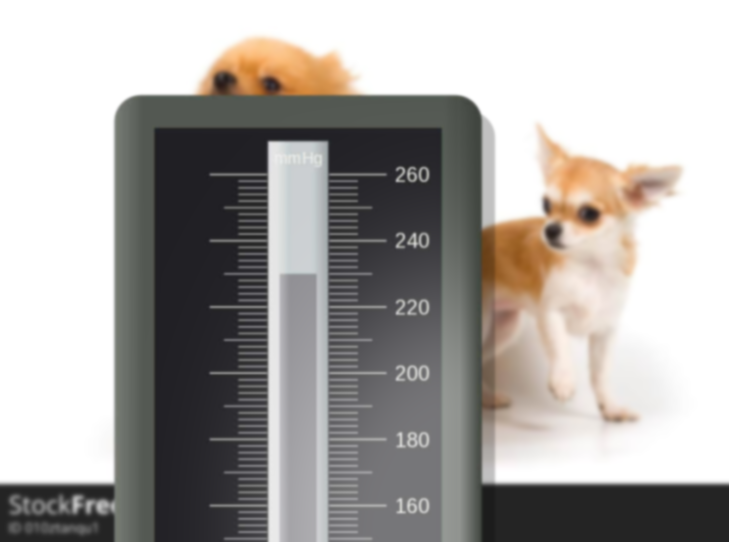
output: **230** mmHg
